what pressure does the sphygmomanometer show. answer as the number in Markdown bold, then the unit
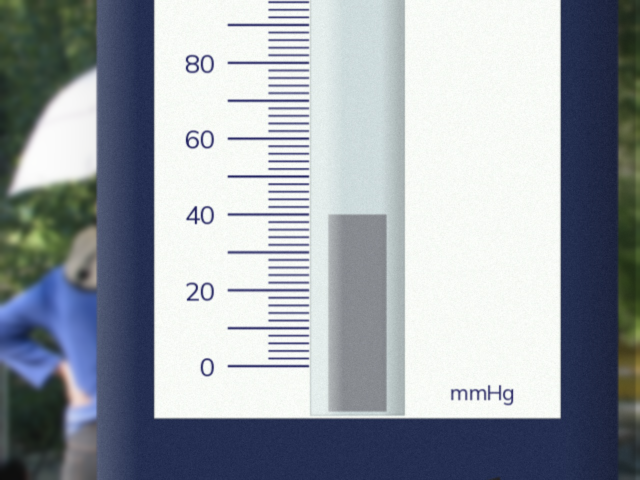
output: **40** mmHg
